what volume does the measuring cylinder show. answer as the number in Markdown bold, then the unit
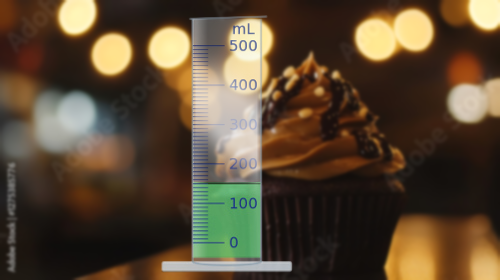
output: **150** mL
